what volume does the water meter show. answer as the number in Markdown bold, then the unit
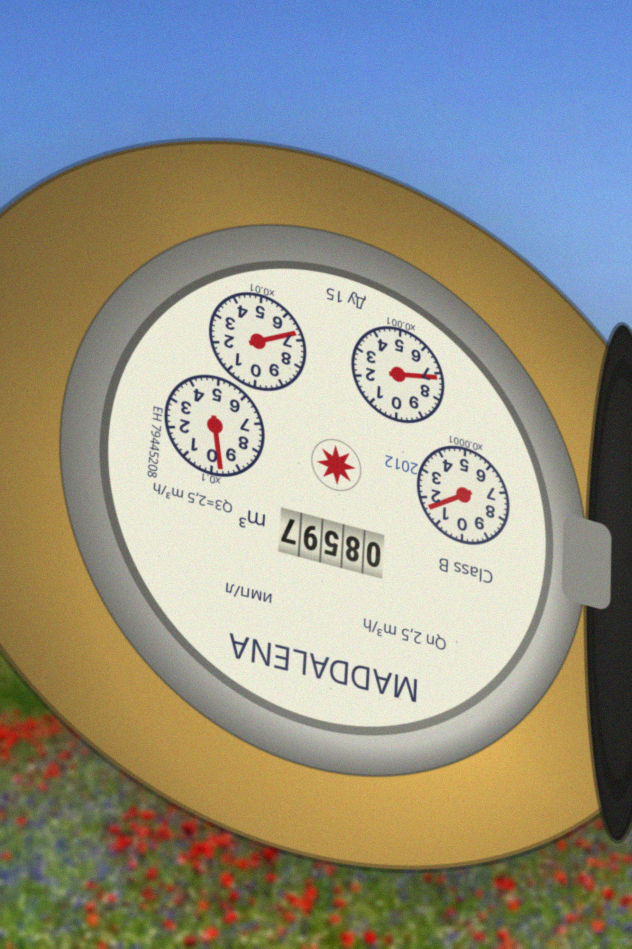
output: **8596.9671** m³
